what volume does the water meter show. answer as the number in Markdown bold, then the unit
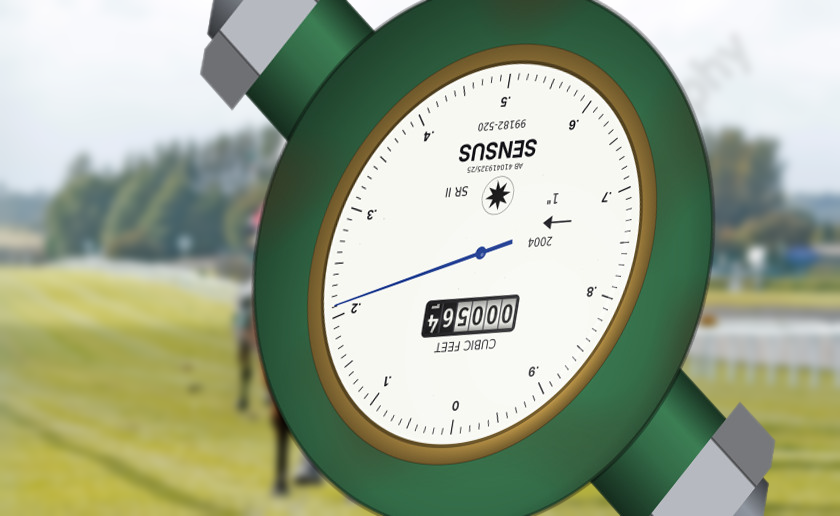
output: **564.21** ft³
